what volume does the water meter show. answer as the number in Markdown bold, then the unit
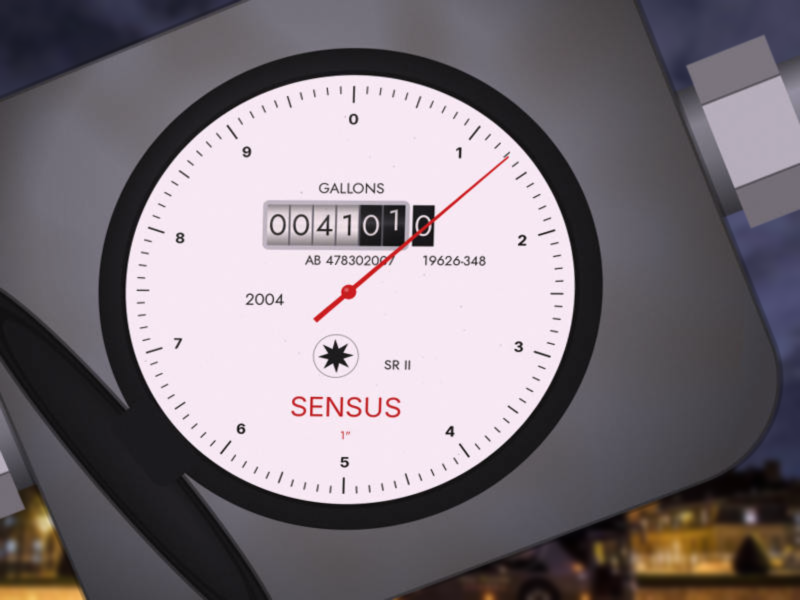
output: **41011.3** gal
